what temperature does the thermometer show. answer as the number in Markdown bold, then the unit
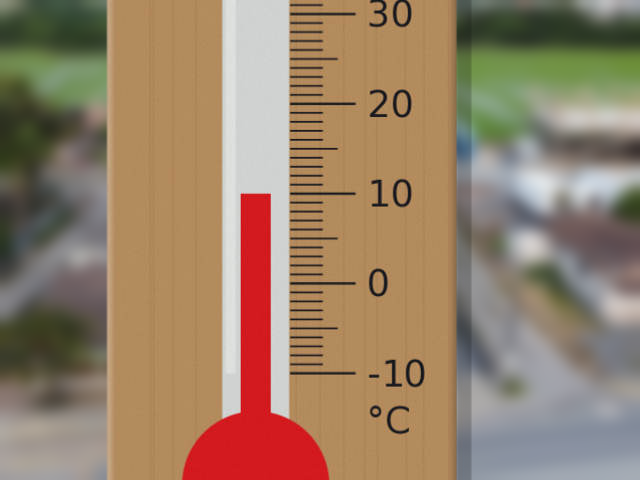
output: **10** °C
